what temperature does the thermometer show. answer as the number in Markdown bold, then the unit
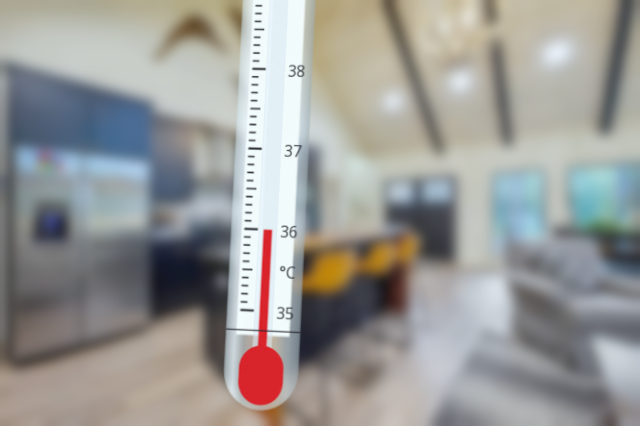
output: **36** °C
